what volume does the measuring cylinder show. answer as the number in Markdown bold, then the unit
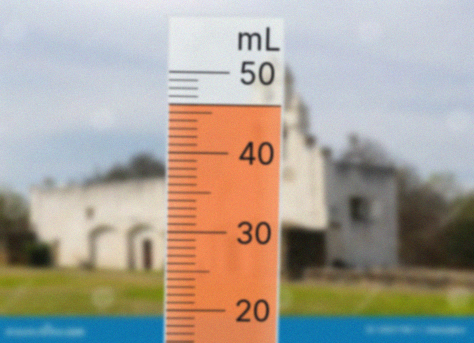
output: **46** mL
